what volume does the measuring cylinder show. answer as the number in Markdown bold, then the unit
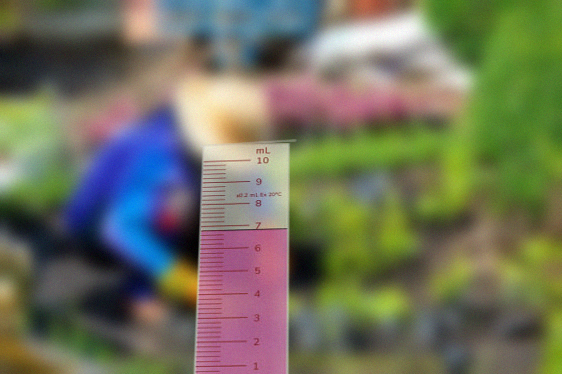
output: **6.8** mL
